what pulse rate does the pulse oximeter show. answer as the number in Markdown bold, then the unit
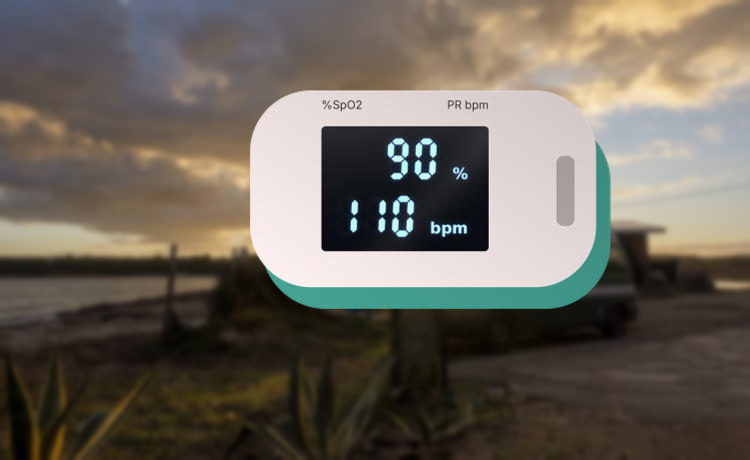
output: **110** bpm
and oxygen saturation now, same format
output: **90** %
